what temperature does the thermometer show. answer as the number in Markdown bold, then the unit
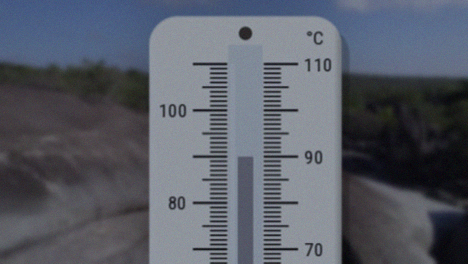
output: **90** °C
